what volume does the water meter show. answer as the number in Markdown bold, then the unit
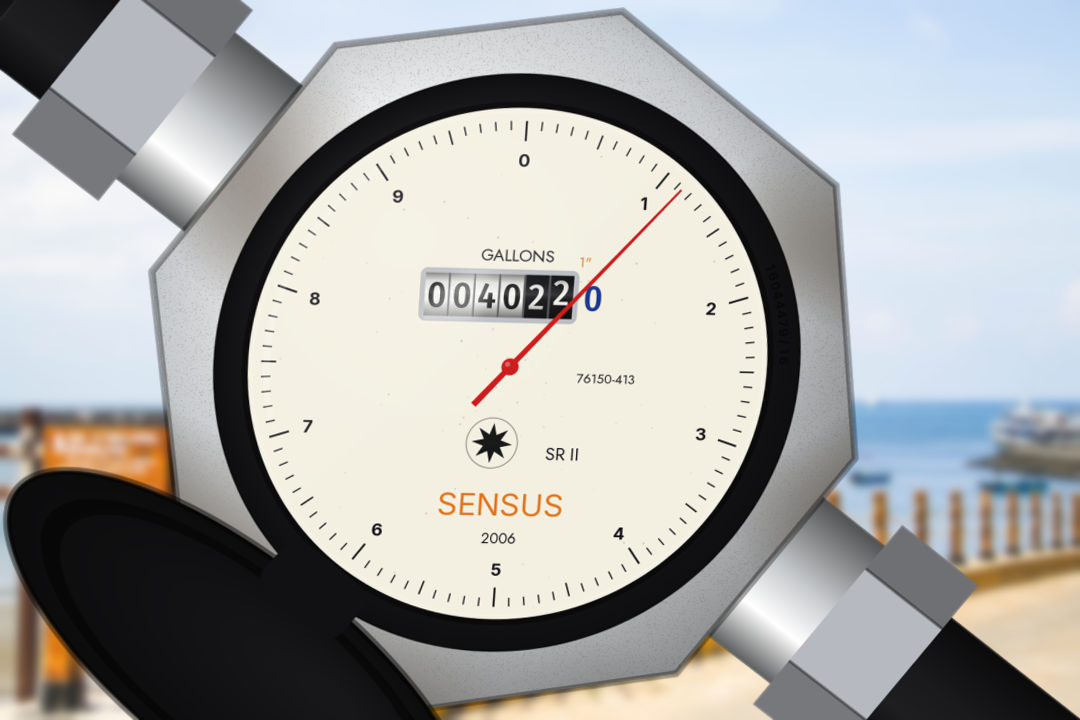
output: **40221.1** gal
